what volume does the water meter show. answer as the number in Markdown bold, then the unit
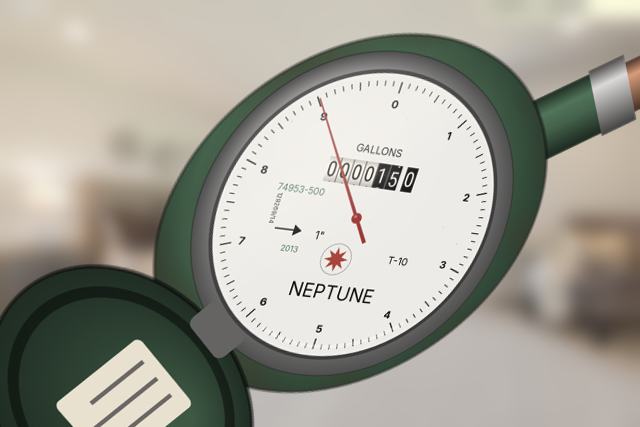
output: **149.0** gal
